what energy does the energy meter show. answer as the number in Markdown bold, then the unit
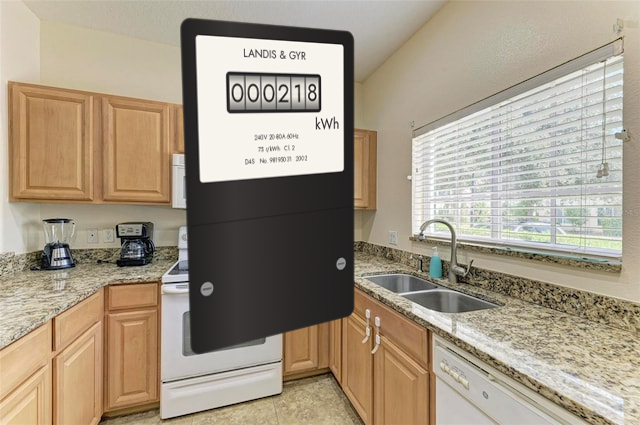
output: **218** kWh
